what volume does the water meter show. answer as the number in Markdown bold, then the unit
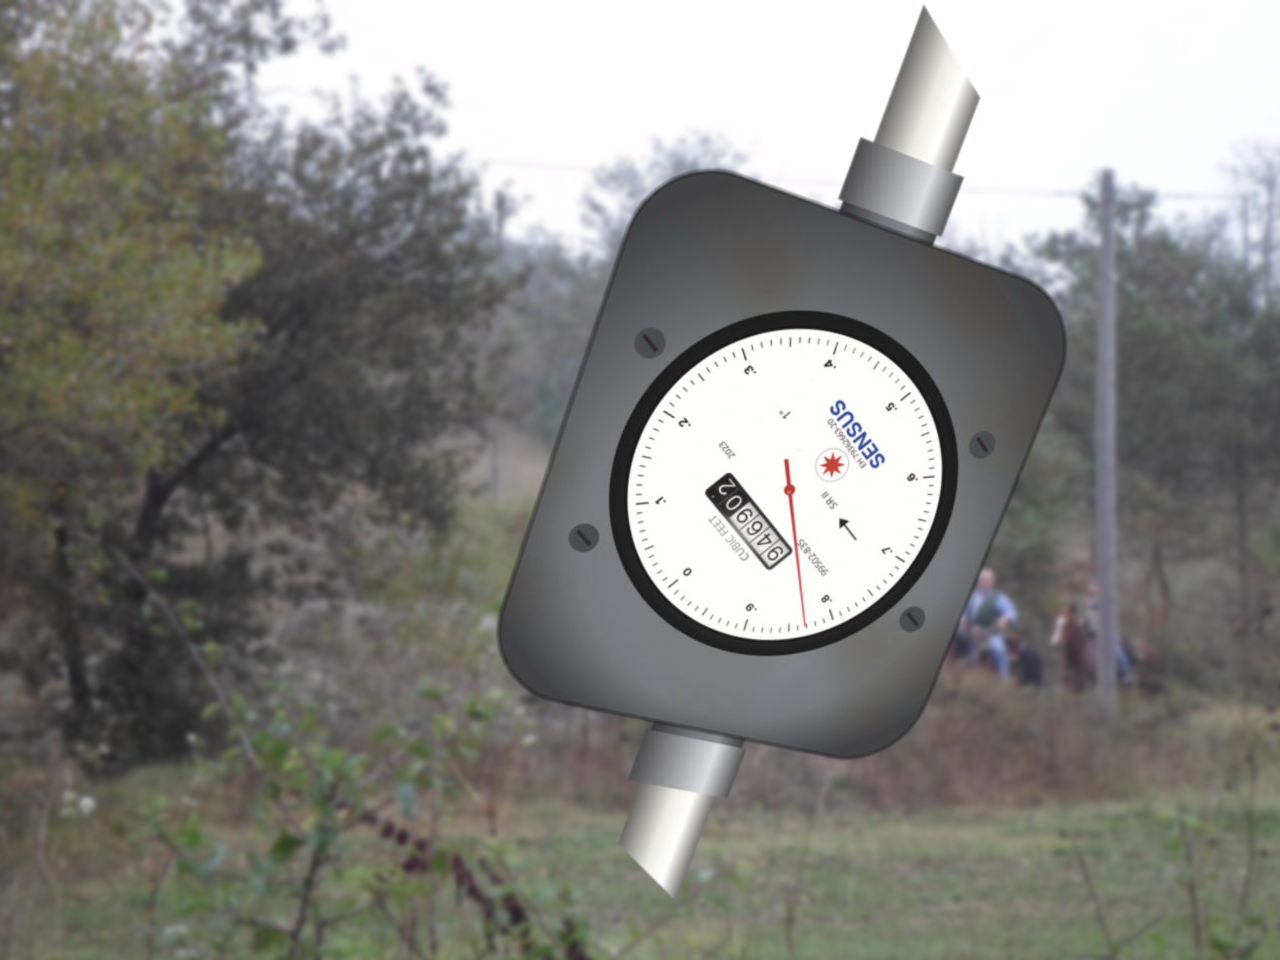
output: **946901.83** ft³
